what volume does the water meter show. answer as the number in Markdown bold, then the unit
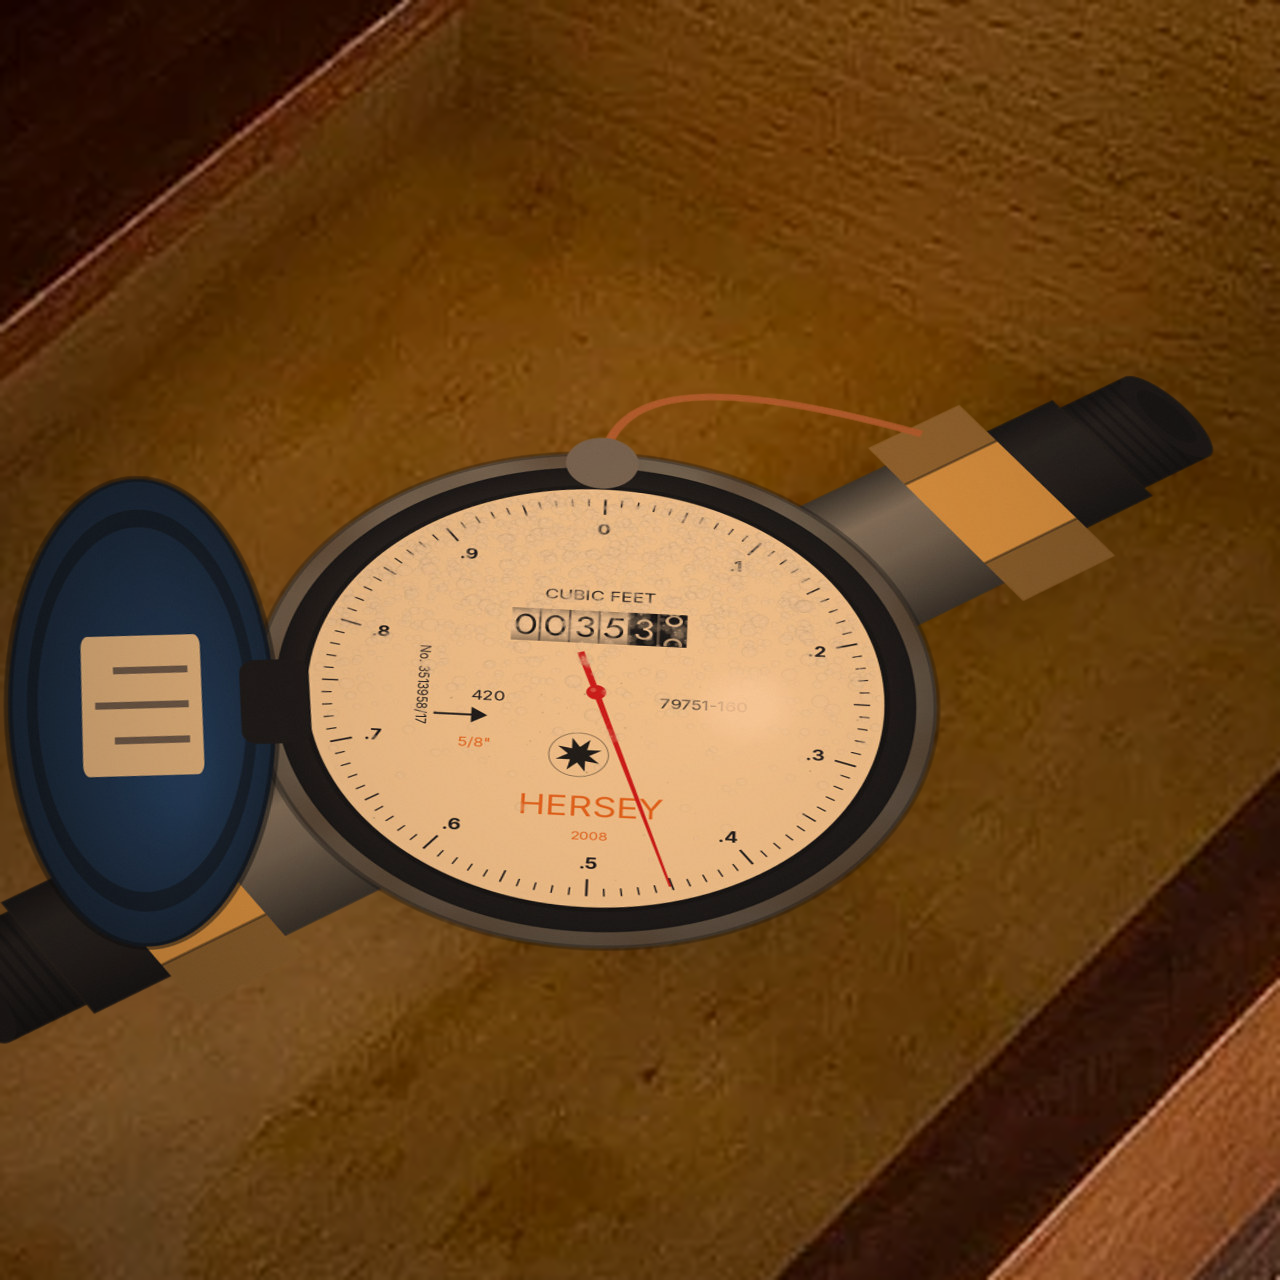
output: **3538.45** ft³
